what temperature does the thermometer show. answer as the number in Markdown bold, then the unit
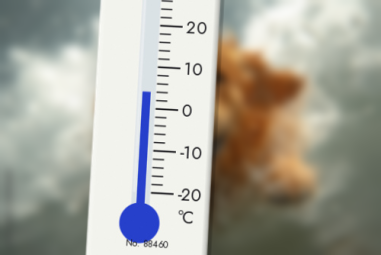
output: **4** °C
